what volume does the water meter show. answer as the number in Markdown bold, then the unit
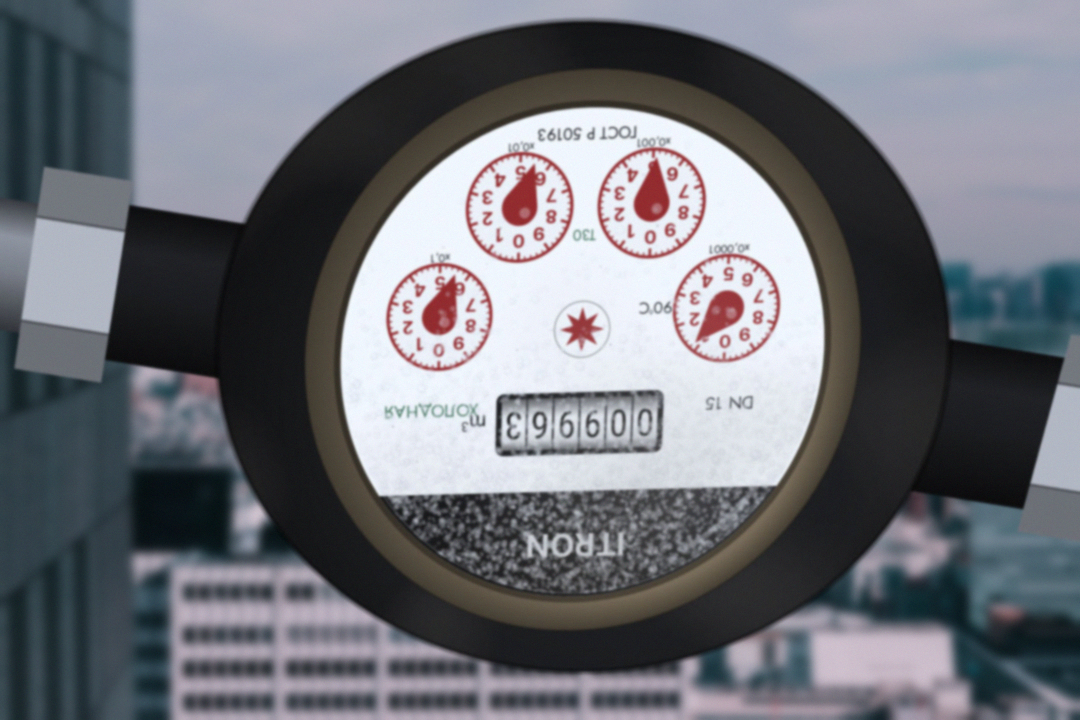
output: **9963.5551** m³
